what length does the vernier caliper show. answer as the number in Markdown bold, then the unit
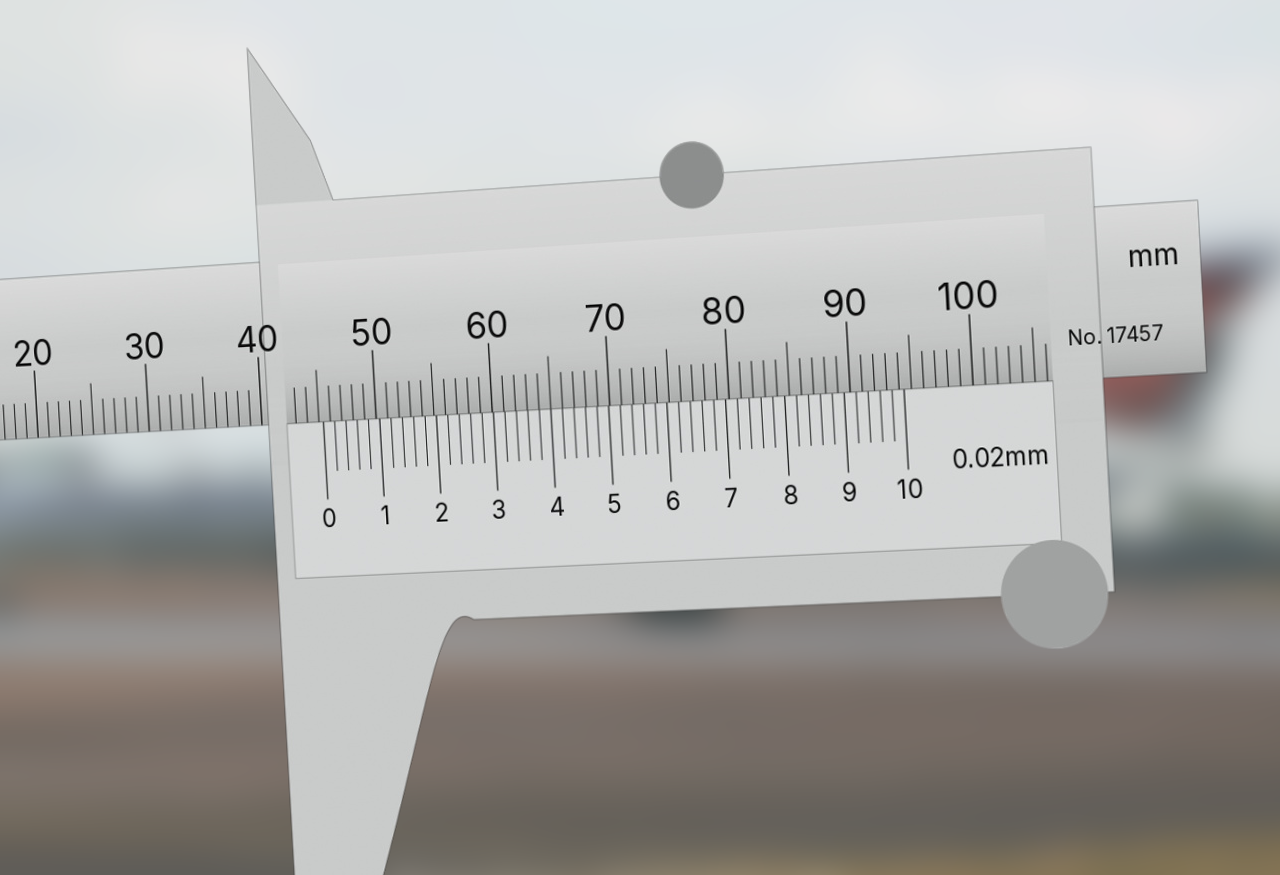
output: **45.4** mm
